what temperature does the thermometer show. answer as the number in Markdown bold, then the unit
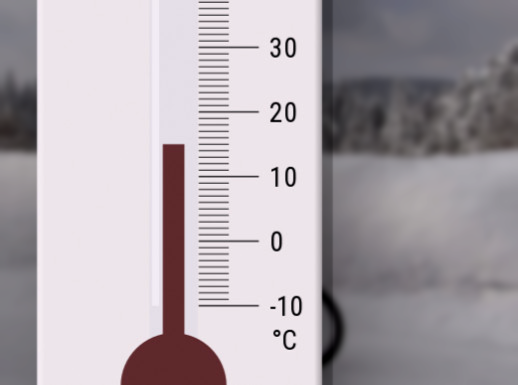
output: **15** °C
